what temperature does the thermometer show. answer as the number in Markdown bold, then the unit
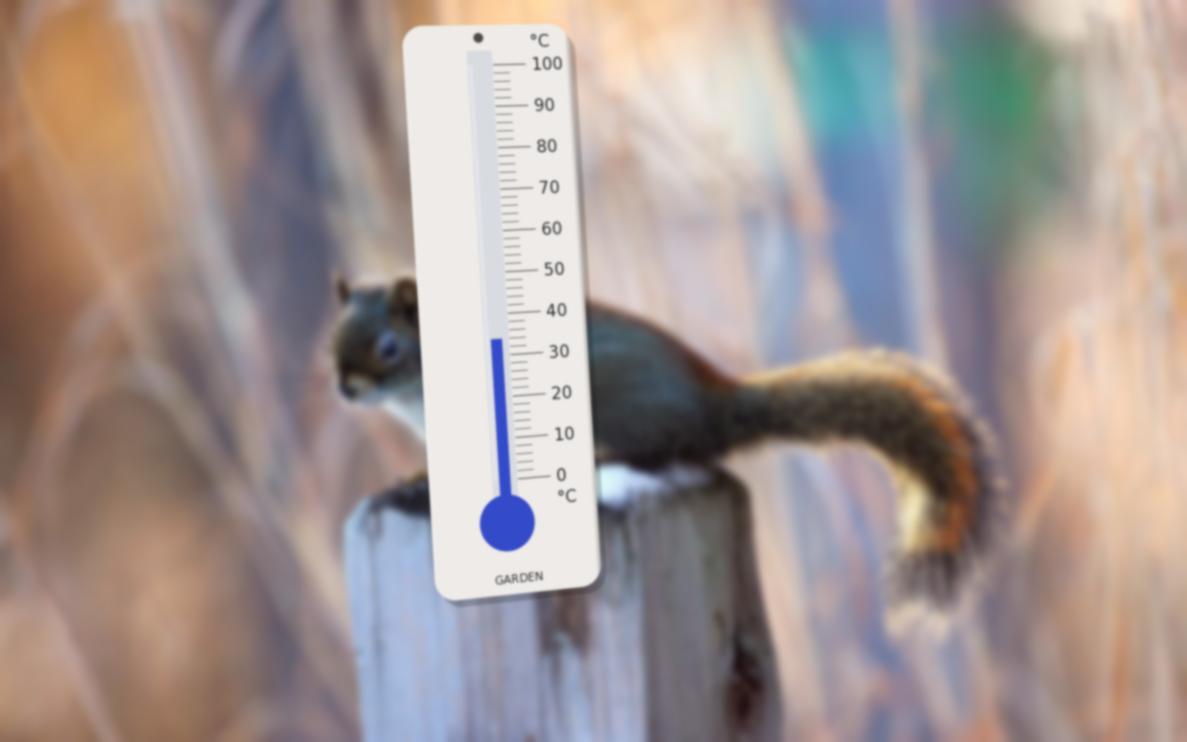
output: **34** °C
